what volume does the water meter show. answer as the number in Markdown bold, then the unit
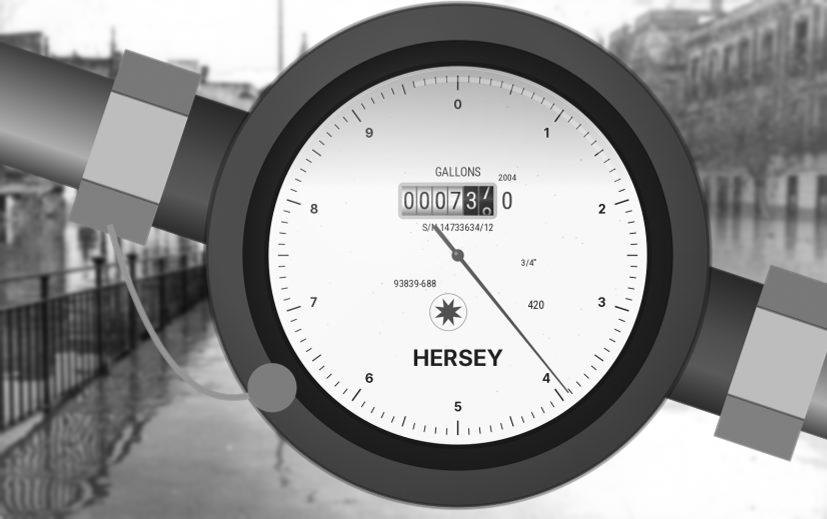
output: **7373.9** gal
